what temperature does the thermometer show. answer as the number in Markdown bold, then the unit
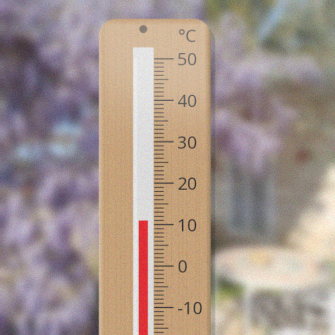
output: **11** °C
